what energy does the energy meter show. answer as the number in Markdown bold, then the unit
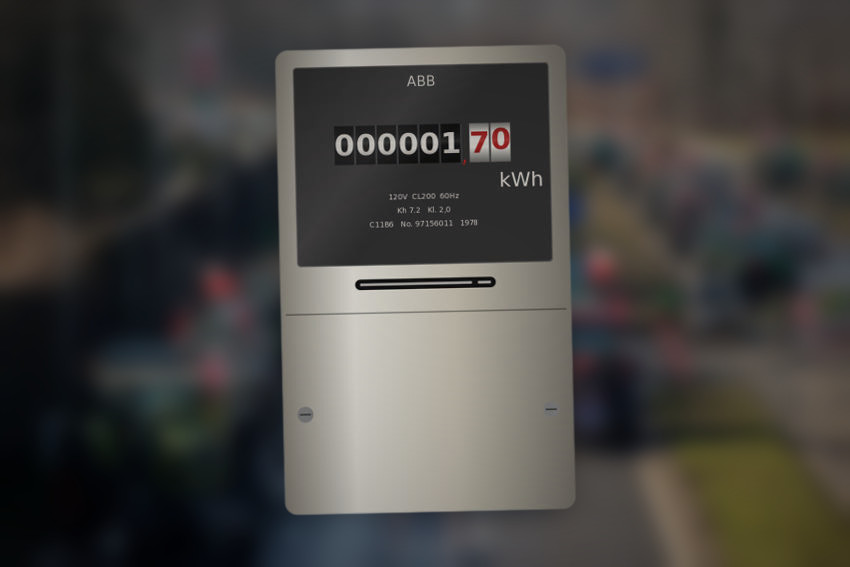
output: **1.70** kWh
